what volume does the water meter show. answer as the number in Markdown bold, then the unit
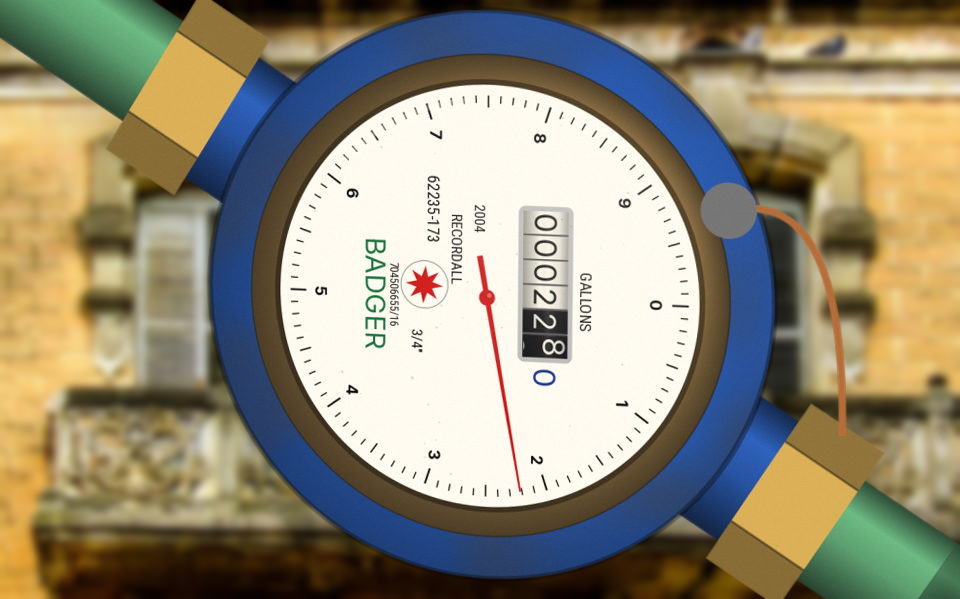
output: **2282.2** gal
